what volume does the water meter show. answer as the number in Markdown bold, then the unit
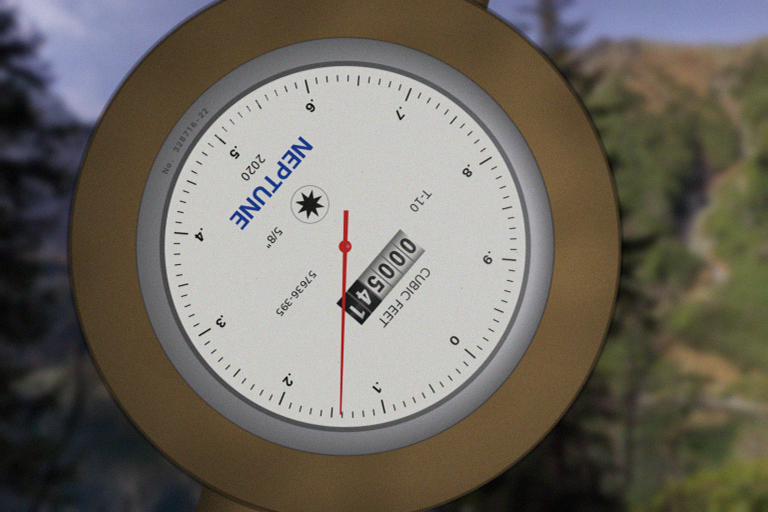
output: **541.14** ft³
